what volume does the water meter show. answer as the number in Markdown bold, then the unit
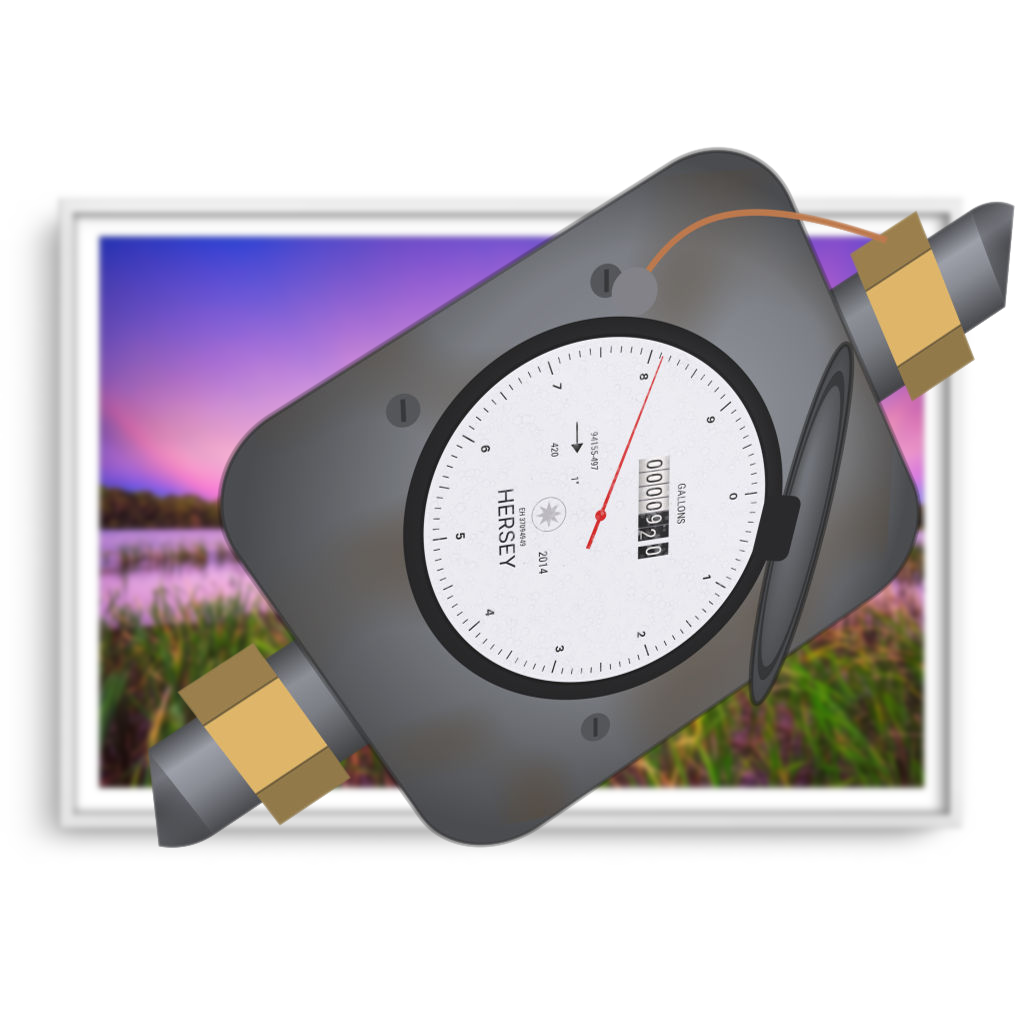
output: **918.1** gal
